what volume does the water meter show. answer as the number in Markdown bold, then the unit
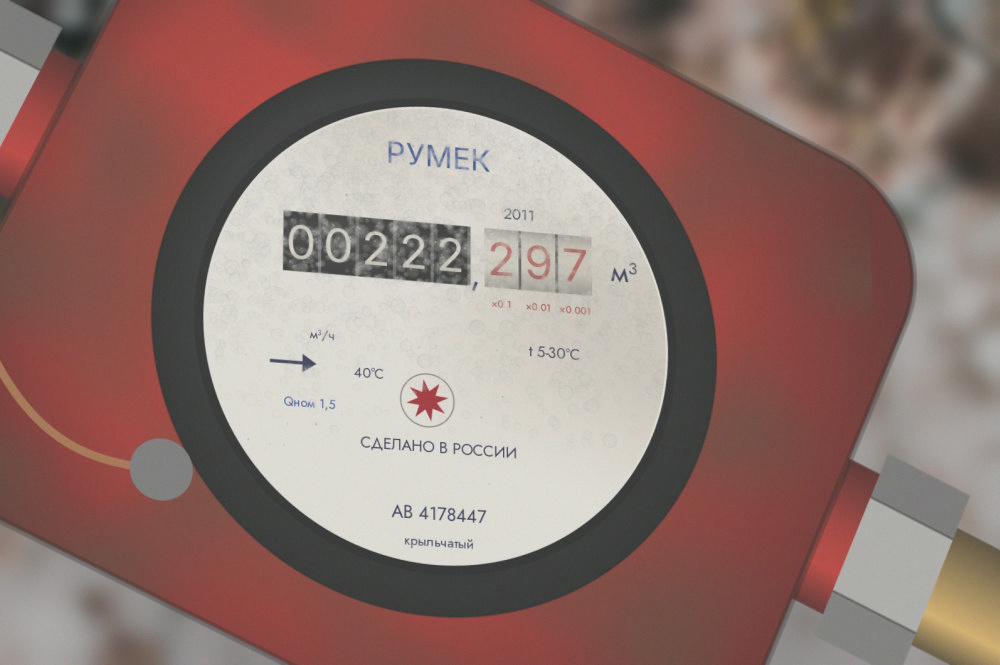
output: **222.297** m³
